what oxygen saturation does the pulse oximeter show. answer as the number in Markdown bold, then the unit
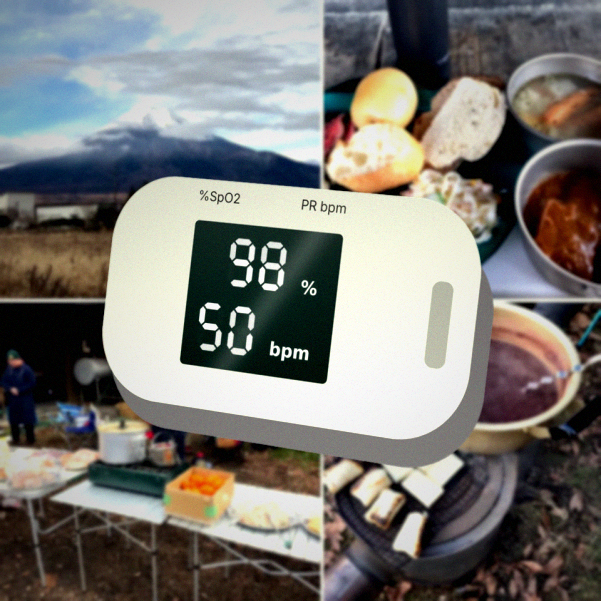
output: **98** %
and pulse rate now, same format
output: **50** bpm
